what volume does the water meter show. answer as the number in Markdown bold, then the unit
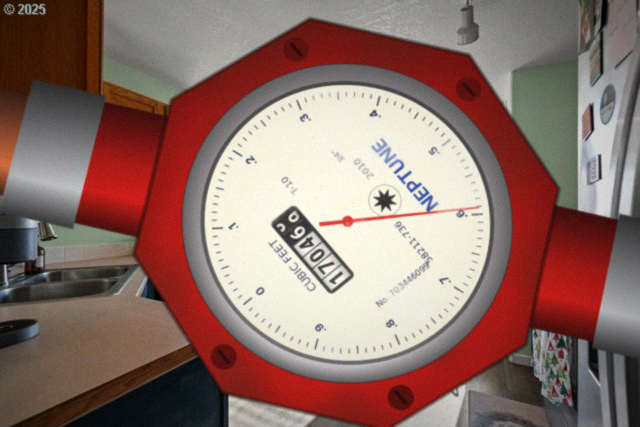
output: **170468.59** ft³
